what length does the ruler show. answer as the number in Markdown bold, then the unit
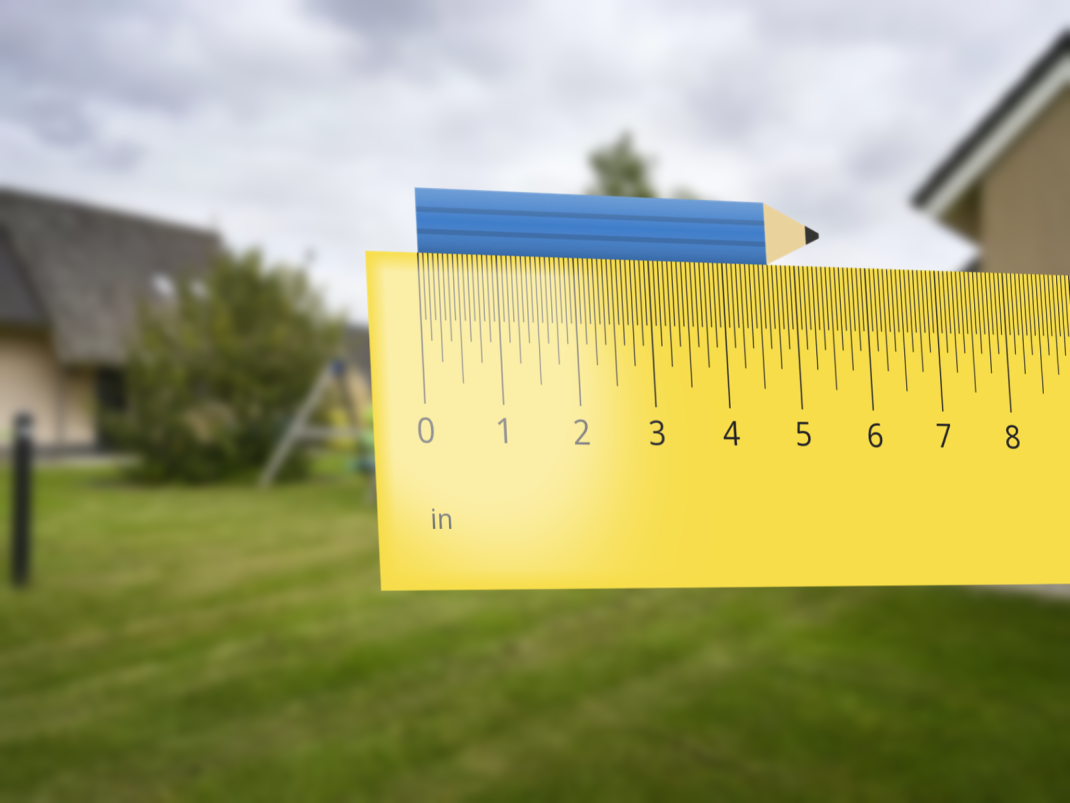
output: **5.375** in
